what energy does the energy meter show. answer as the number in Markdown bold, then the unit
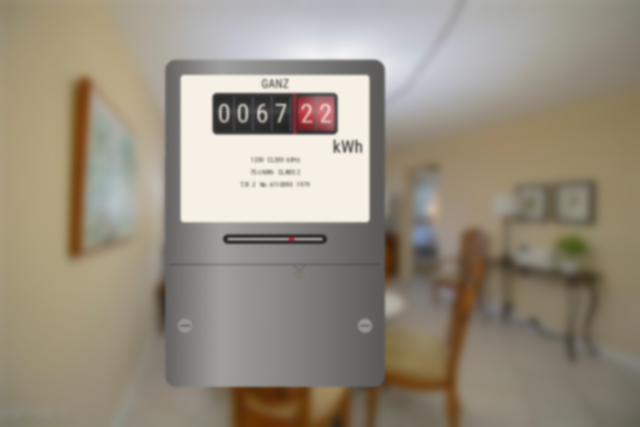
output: **67.22** kWh
